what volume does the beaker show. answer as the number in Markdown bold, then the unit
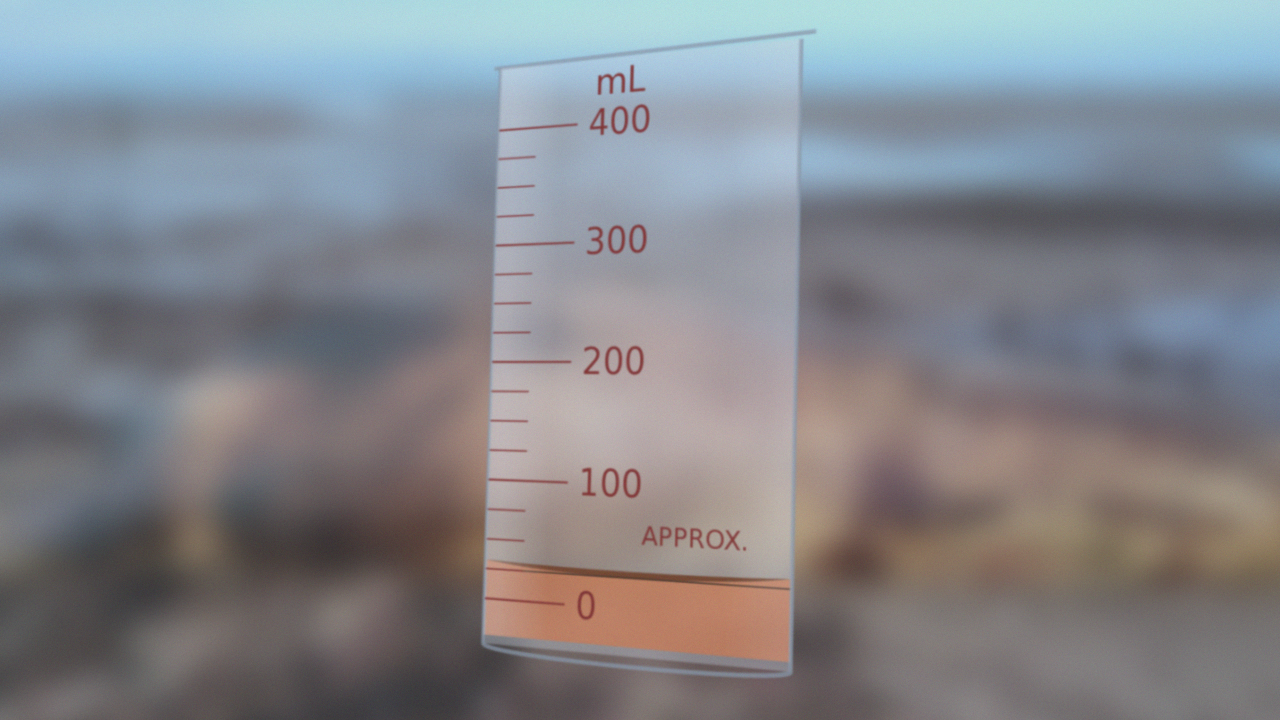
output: **25** mL
